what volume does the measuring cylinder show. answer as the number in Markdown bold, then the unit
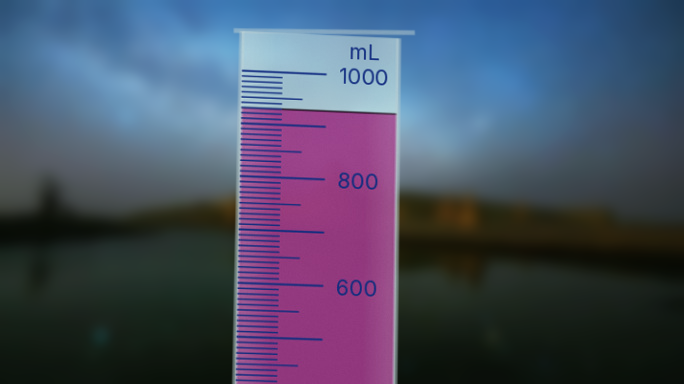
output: **930** mL
